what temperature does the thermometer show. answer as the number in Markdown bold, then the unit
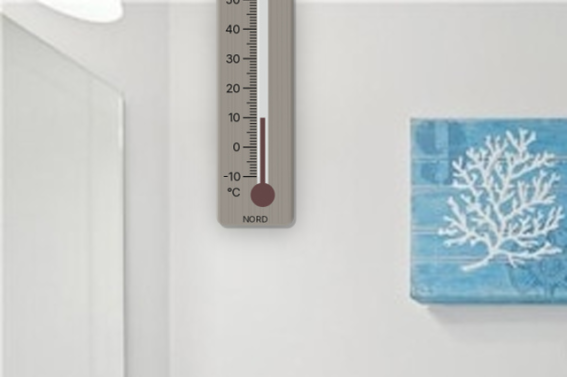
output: **10** °C
